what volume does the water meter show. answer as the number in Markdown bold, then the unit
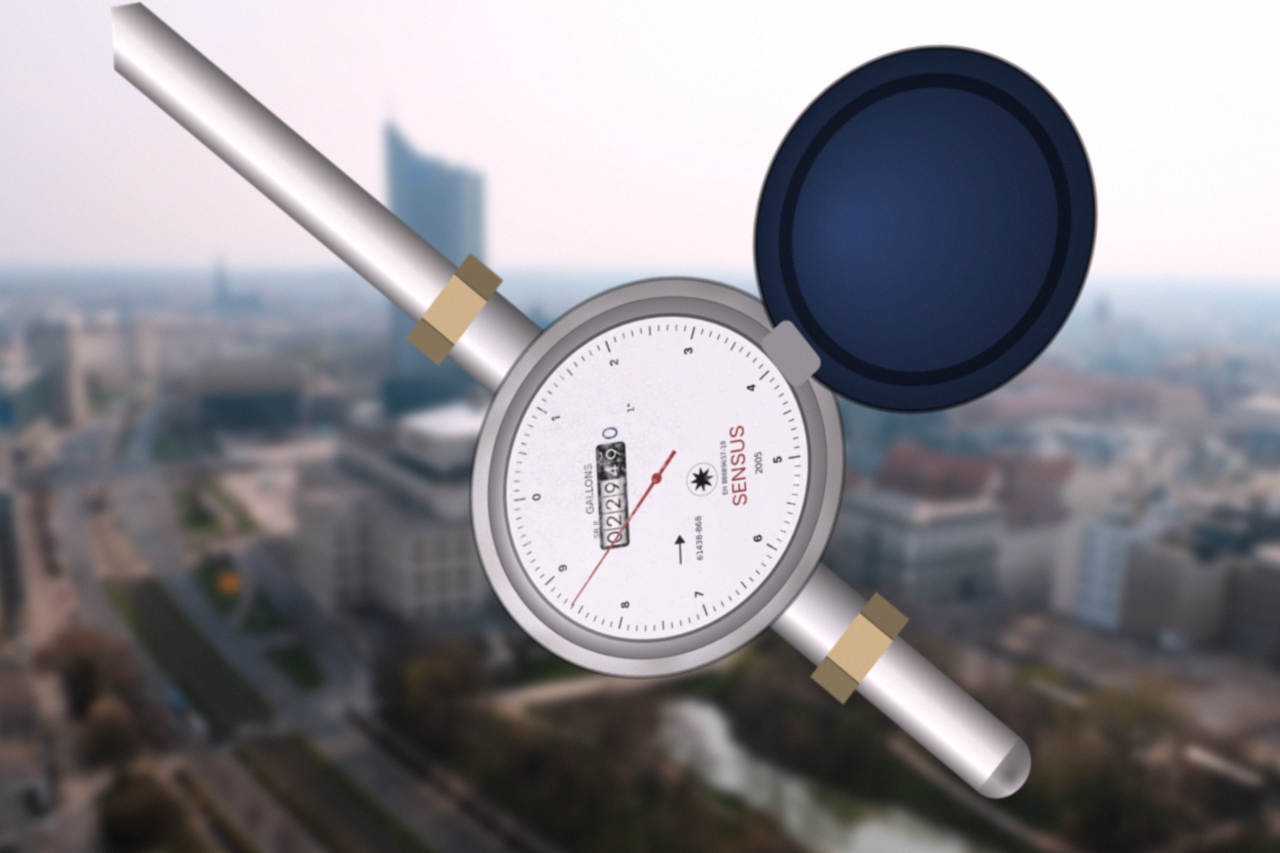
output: **229488.6** gal
